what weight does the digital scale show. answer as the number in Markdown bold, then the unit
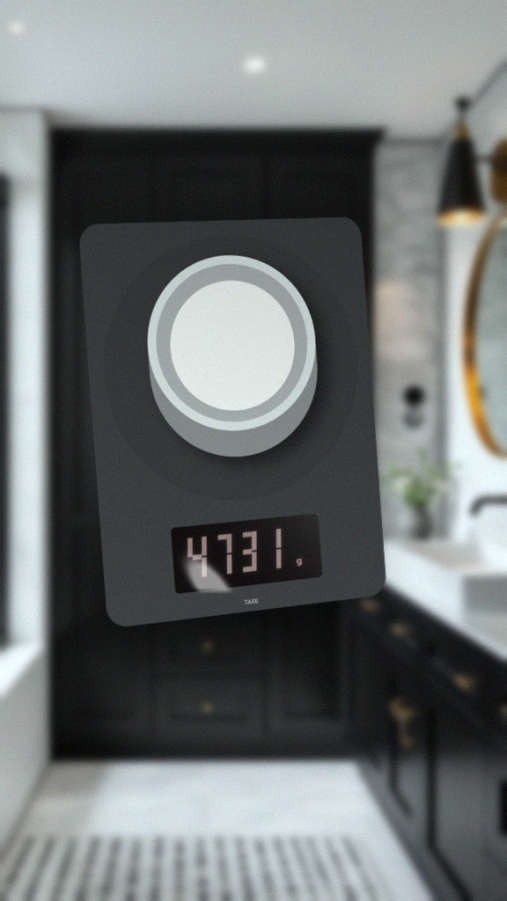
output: **4731** g
